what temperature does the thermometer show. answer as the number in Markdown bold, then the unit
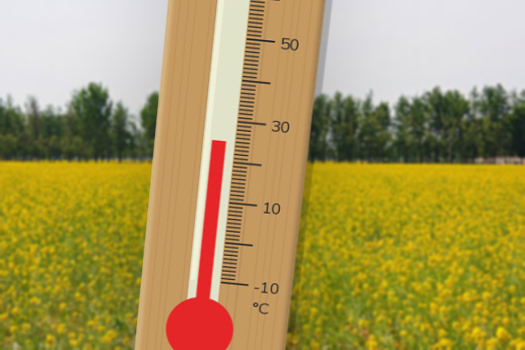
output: **25** °C
